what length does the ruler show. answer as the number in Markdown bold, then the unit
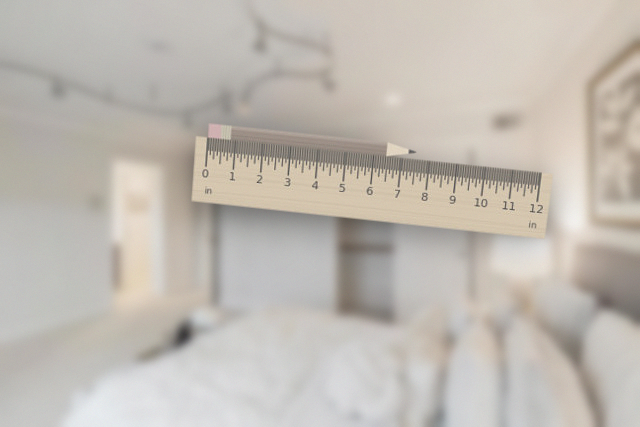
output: **7.5** in
